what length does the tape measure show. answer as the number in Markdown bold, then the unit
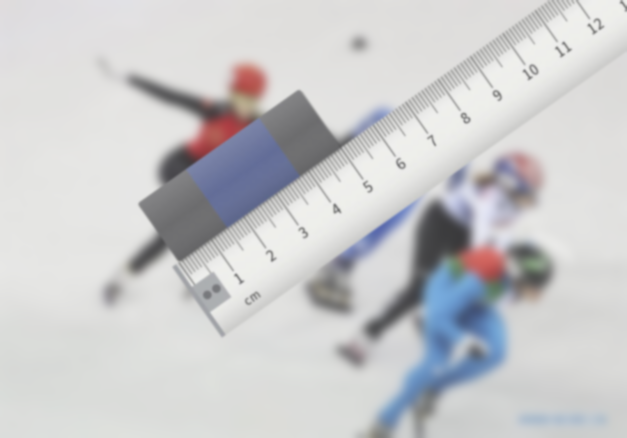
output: **5** cm
